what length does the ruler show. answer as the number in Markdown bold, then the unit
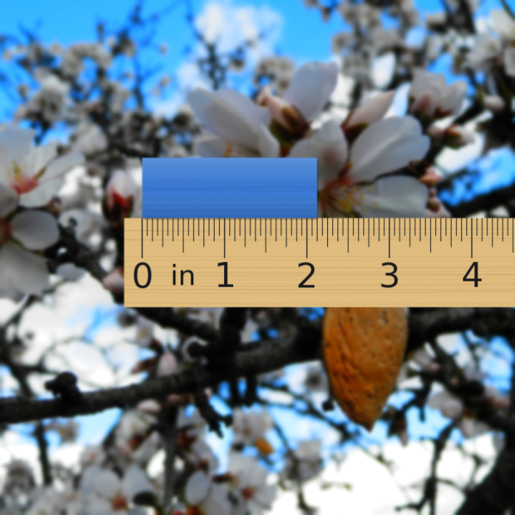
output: **2.125** in
